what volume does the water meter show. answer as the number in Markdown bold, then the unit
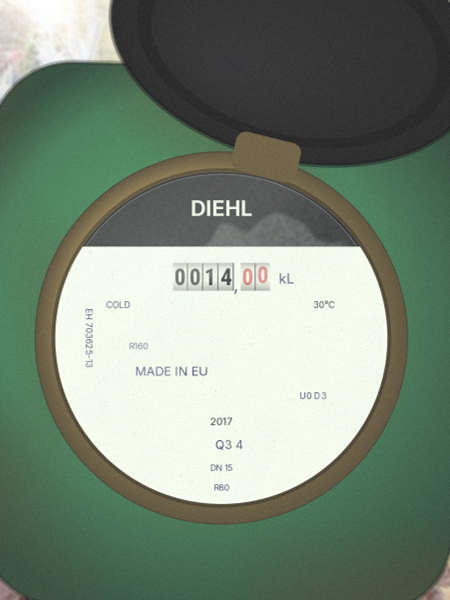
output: **14.00** kL
